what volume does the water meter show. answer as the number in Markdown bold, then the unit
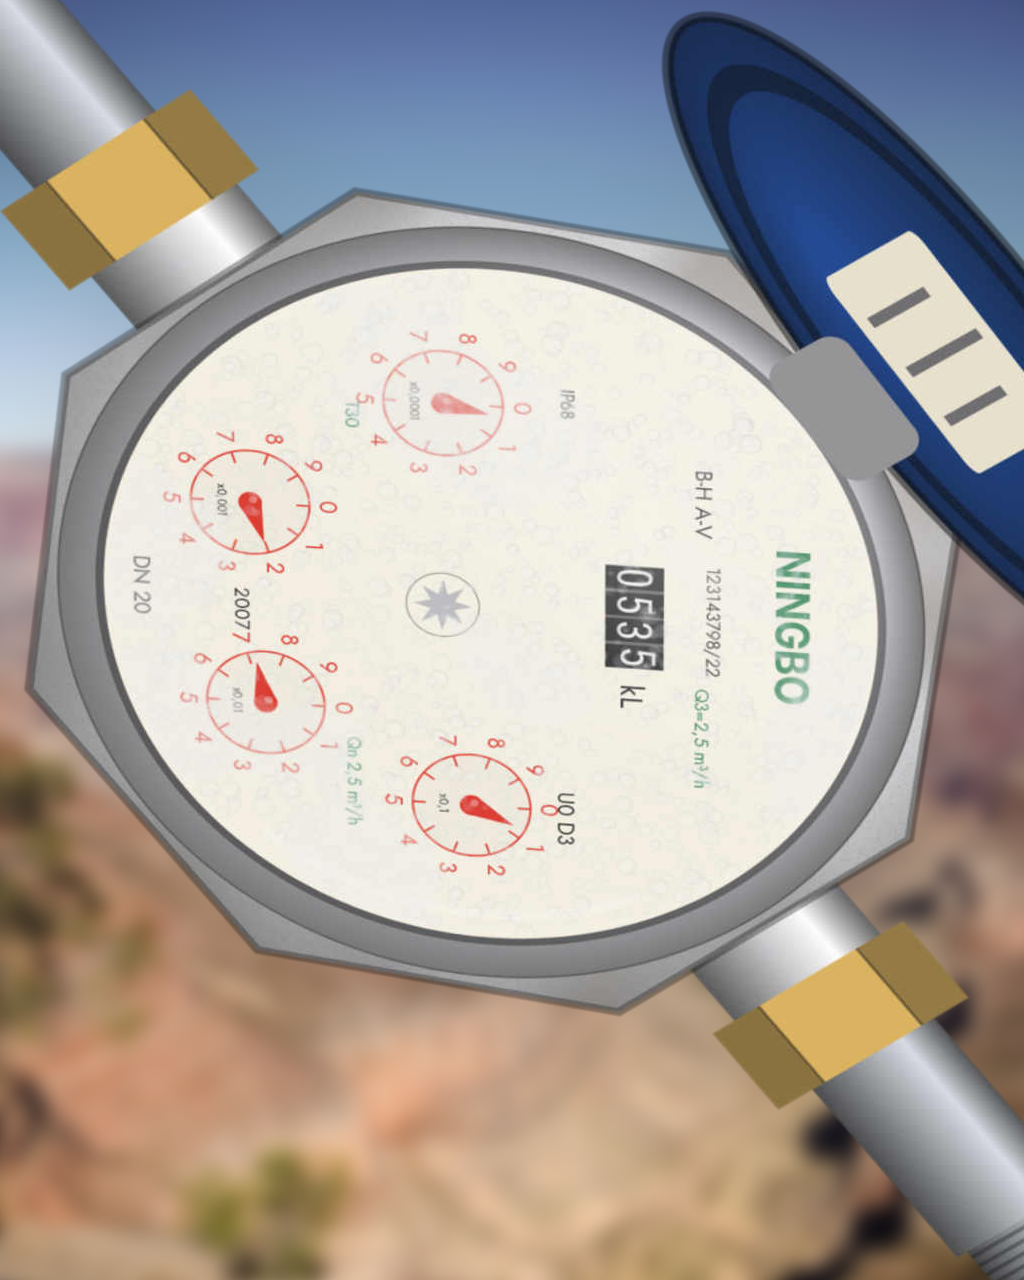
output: **535.0720** kL
